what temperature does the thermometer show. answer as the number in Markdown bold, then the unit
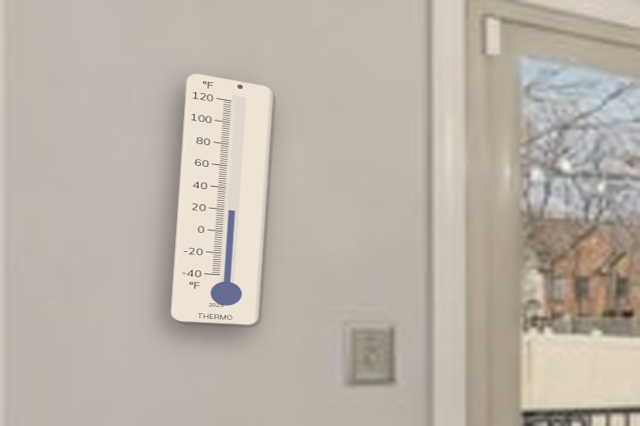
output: **20** °F
